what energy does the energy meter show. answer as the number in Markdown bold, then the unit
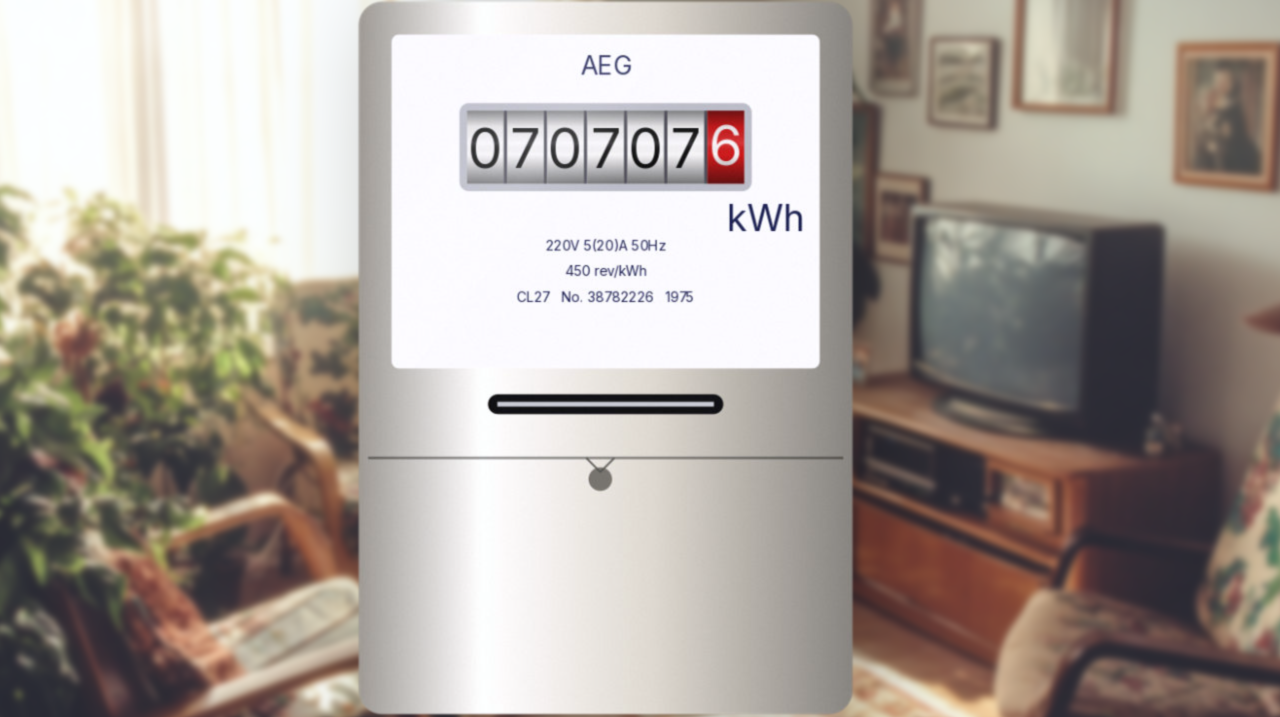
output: **70707.6** kWh
